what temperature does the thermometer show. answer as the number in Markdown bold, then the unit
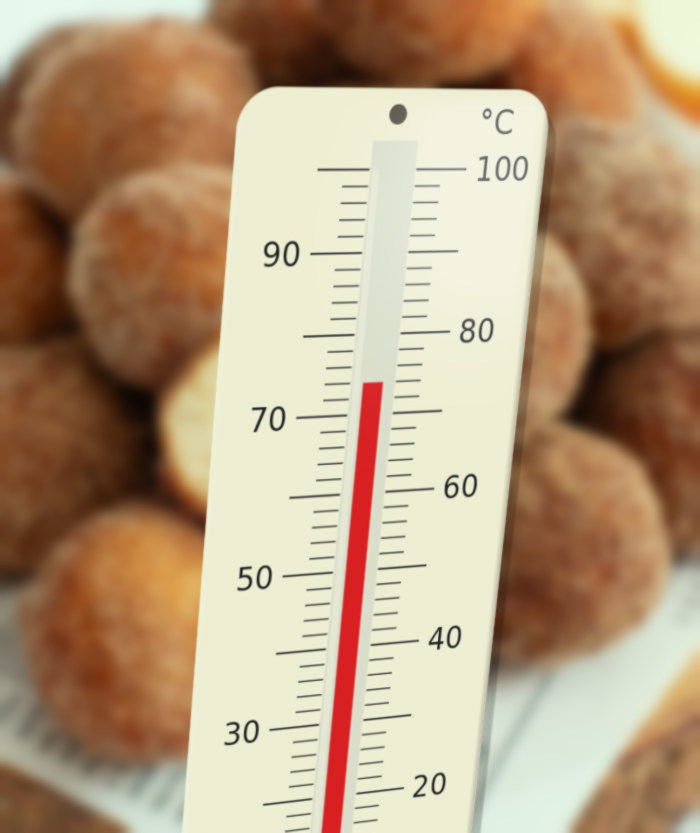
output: **74** °C
